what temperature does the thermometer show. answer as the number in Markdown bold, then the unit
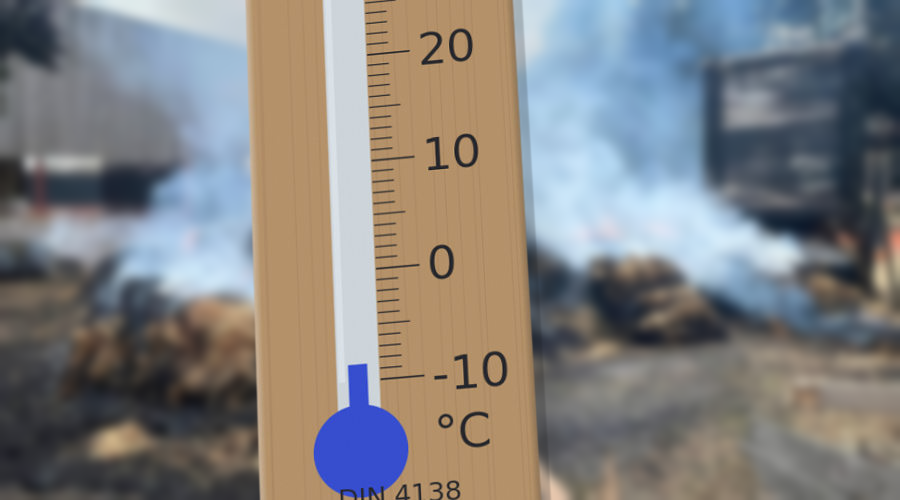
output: **-8.5** °C
